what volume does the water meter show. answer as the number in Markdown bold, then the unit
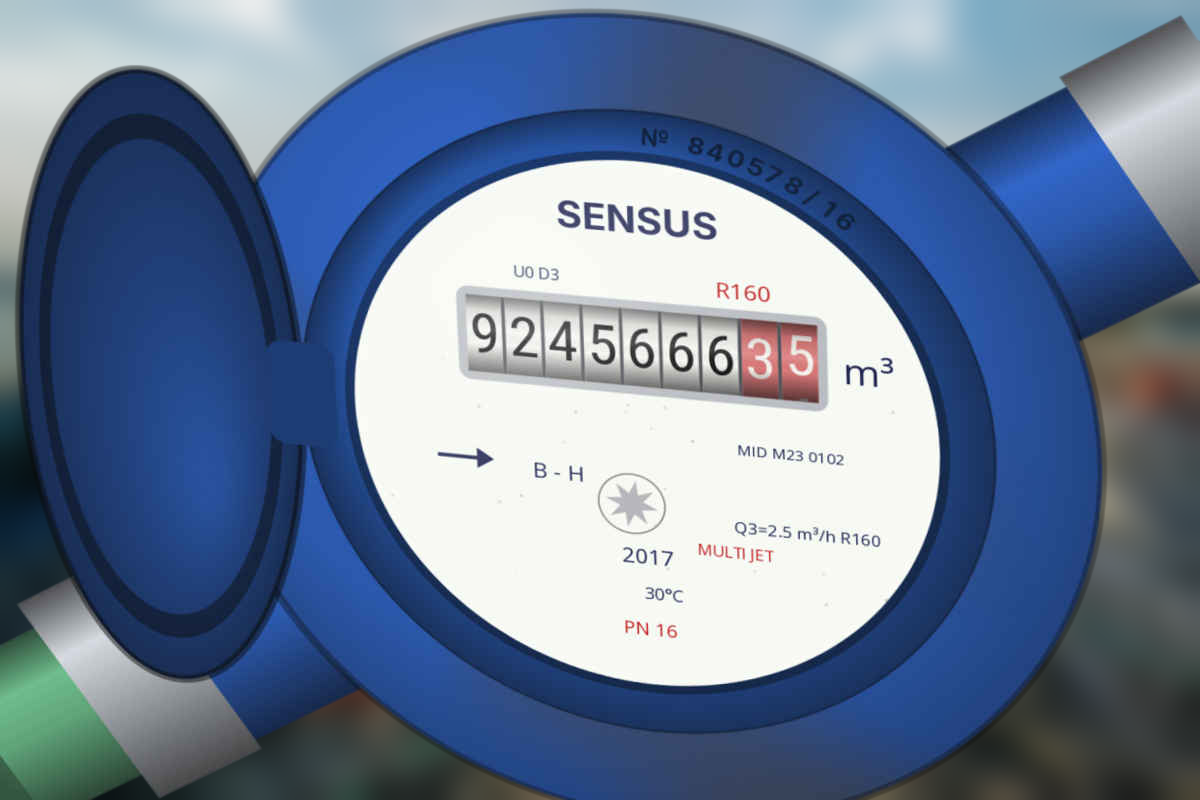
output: **9245666.35** m³
